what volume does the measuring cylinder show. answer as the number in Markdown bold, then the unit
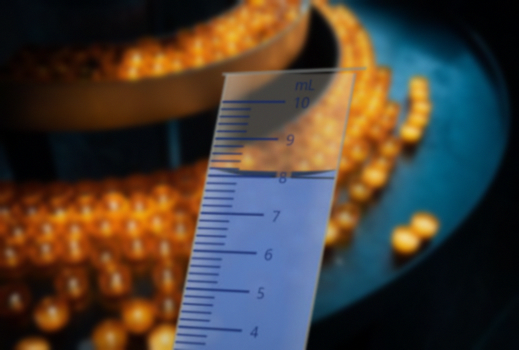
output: **8** mL
